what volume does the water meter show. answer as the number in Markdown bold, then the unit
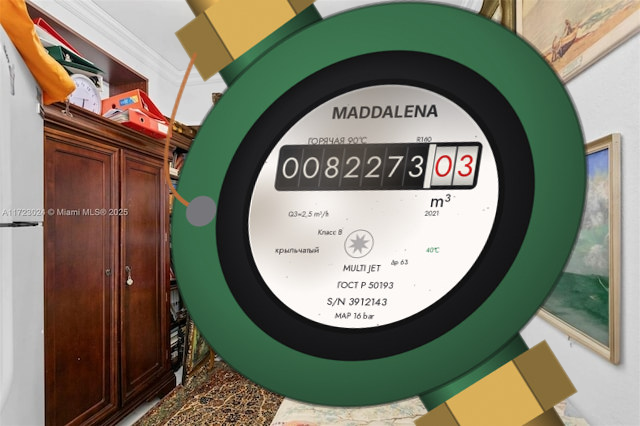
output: **82273.03** m³
